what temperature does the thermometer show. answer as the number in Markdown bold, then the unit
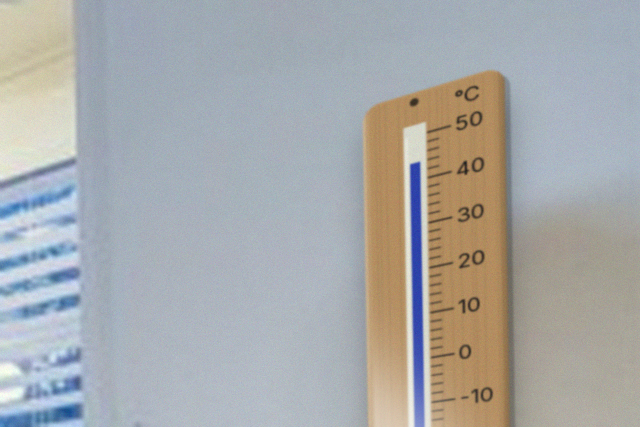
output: **44** °C
